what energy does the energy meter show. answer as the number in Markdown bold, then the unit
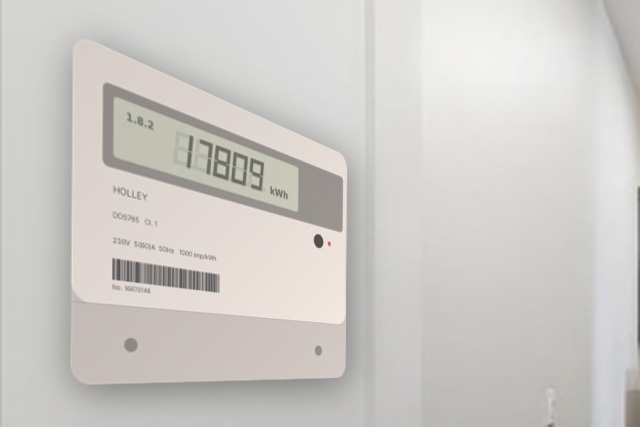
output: **17809** kWh
